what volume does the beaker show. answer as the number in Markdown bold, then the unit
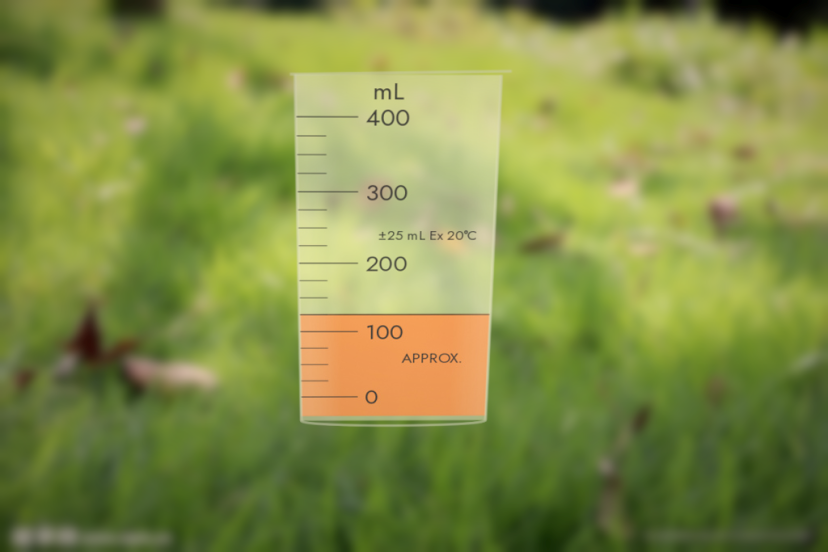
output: **125** mL
